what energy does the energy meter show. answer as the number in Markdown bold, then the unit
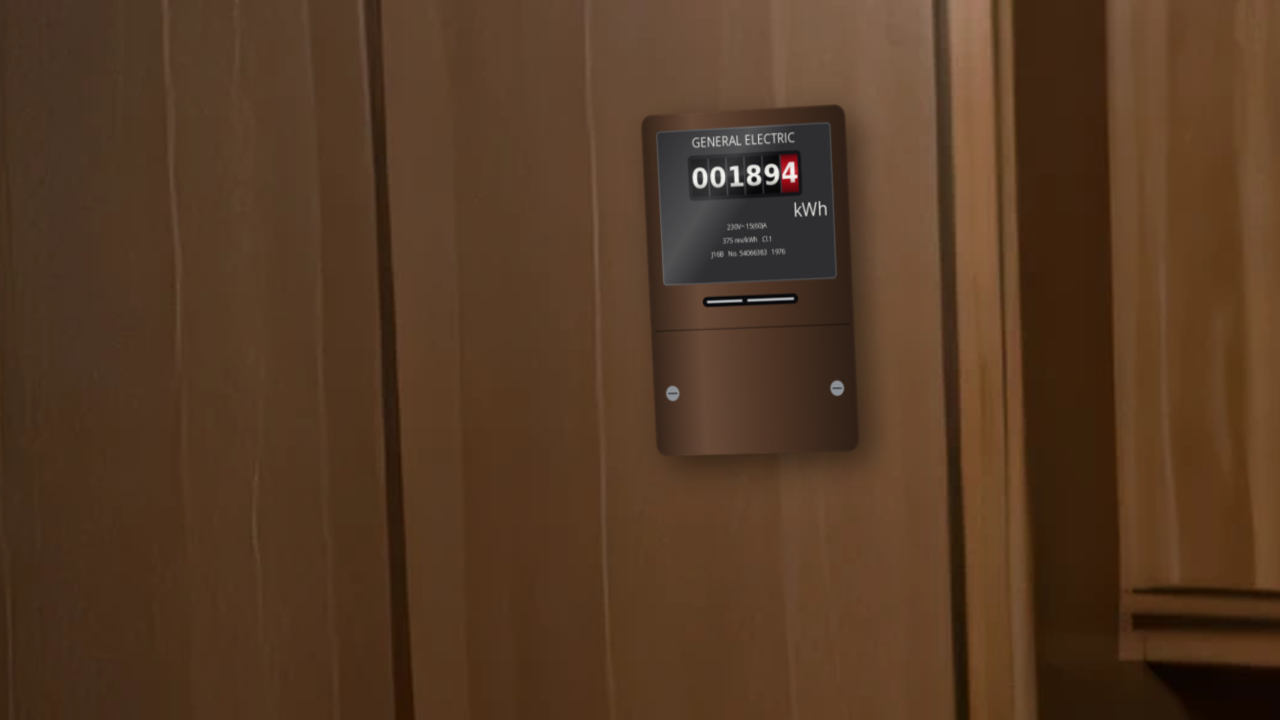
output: **189.4** kWh
